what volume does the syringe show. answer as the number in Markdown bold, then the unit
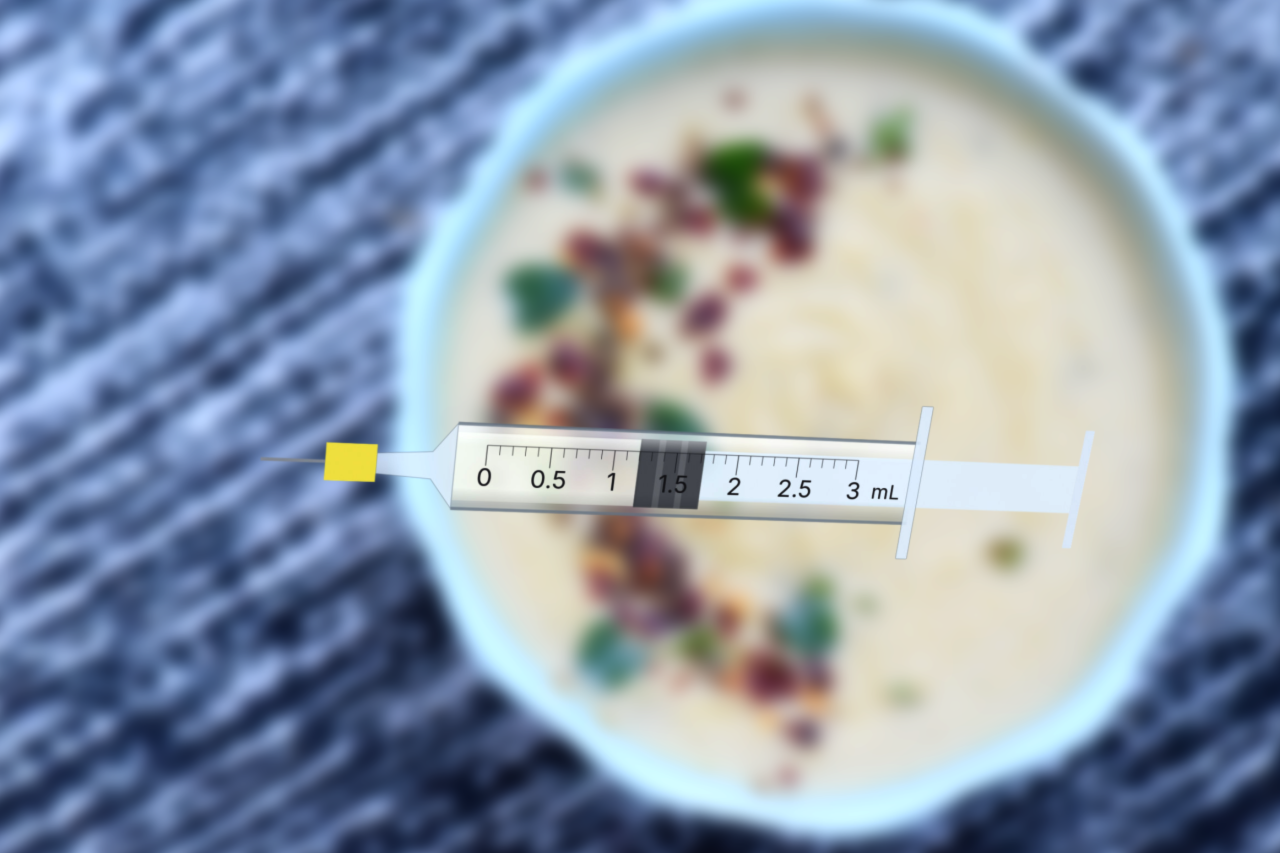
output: **1.2** mL
